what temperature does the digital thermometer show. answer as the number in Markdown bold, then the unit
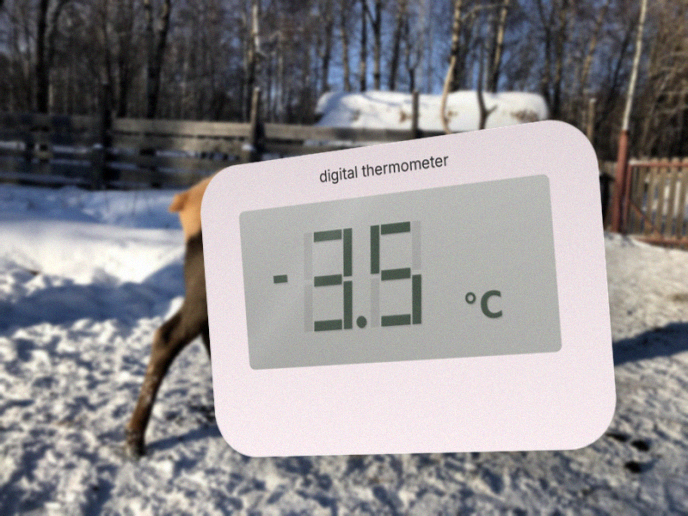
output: **-3.5** °C
